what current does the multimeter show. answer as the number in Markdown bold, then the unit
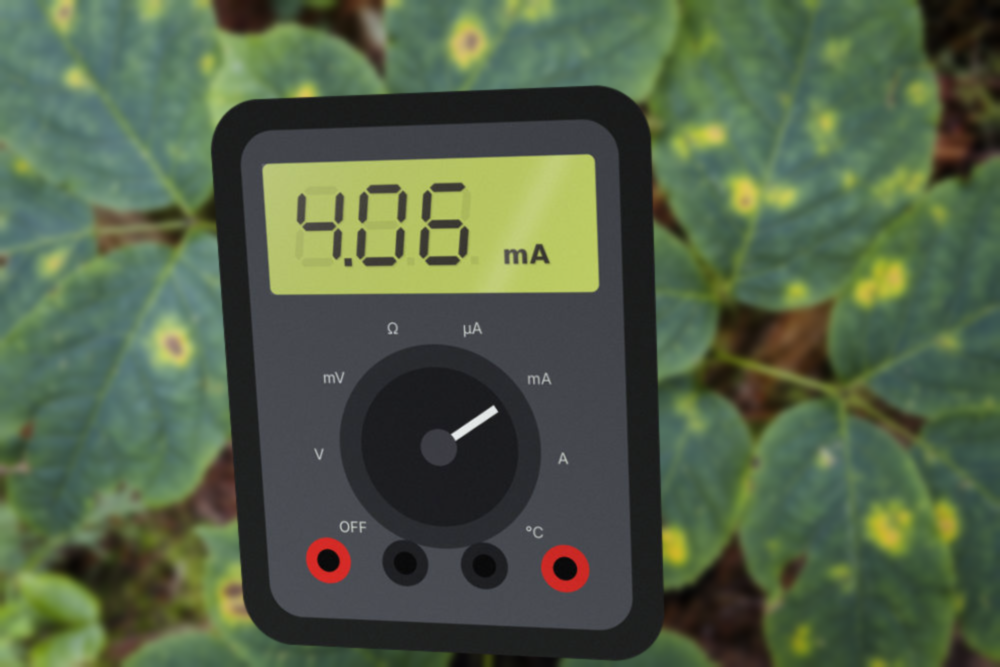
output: **4.06** mA
